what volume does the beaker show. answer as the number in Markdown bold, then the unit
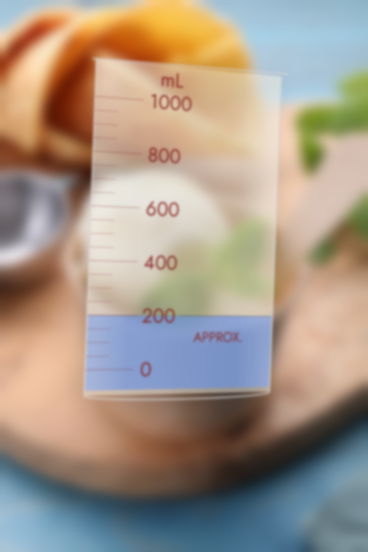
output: **200** mL
